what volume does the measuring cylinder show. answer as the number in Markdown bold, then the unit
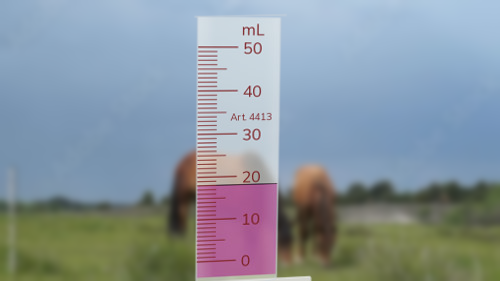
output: **18** mL
